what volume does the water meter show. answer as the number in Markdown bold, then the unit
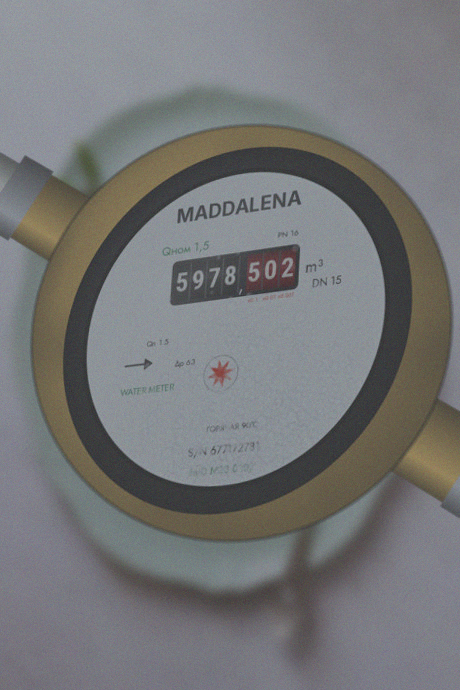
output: **5978.502** m³
